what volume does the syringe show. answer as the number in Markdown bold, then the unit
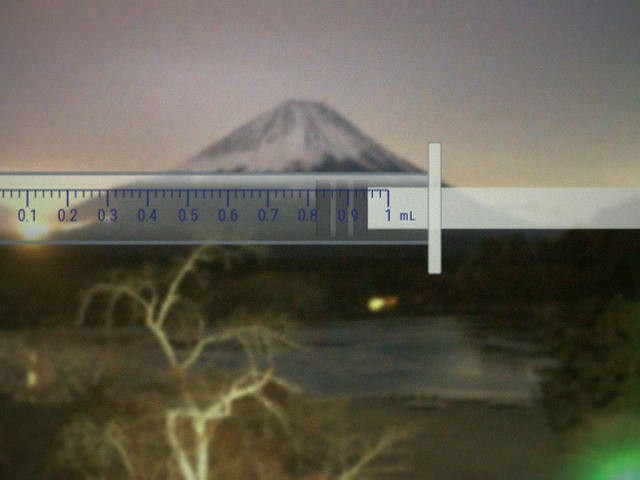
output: **0.82** mL
